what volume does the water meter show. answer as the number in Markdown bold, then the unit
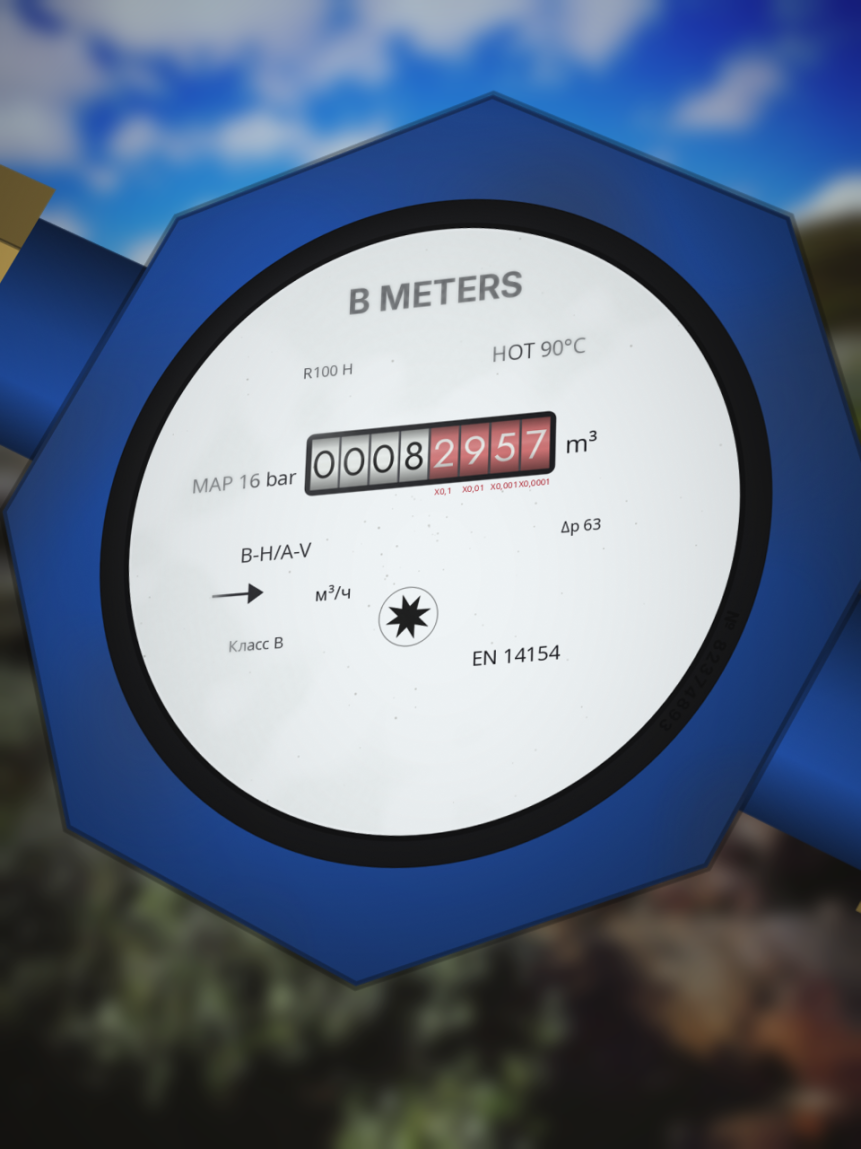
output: **8.2957** m³
